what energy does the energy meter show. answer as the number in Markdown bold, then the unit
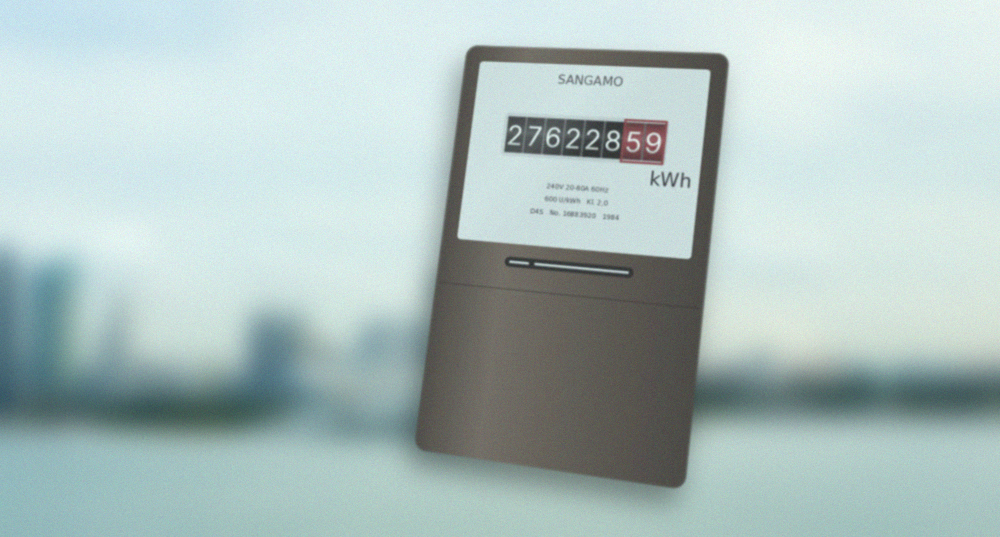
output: **276228.59** kWh
